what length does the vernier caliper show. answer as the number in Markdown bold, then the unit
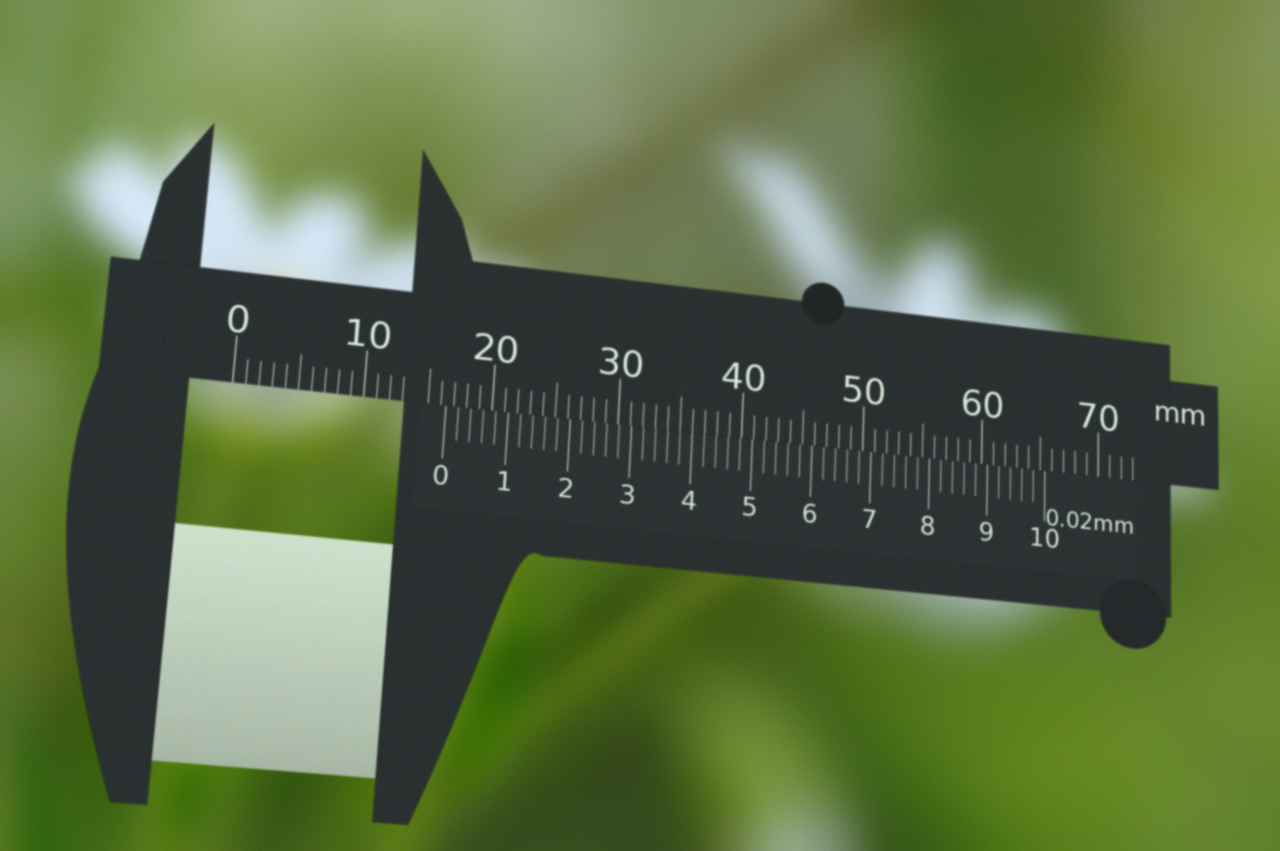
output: **16.4** mm
